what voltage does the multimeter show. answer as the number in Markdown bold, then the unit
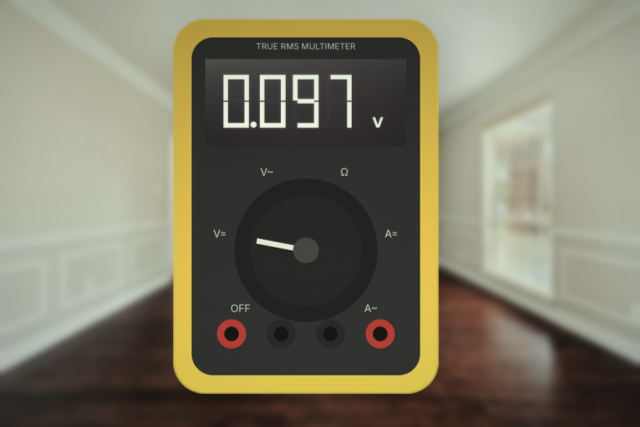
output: **0.097** V
